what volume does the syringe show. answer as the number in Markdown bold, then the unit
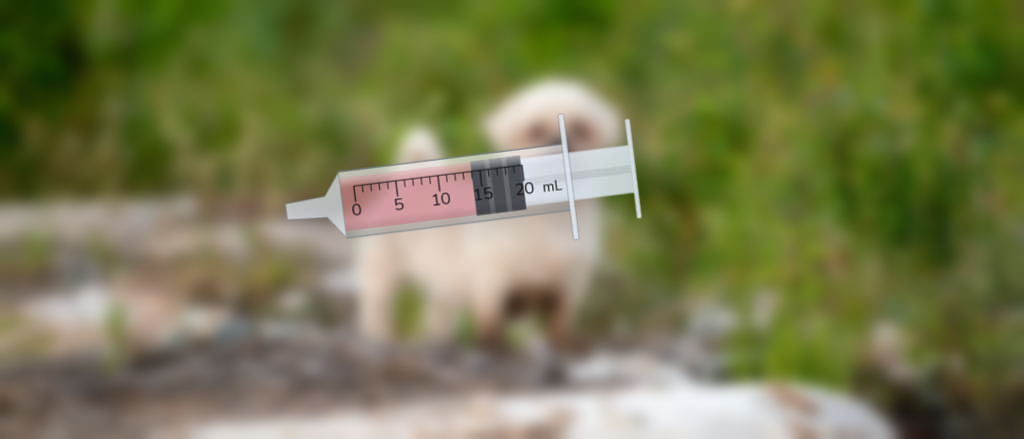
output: **14** mL
